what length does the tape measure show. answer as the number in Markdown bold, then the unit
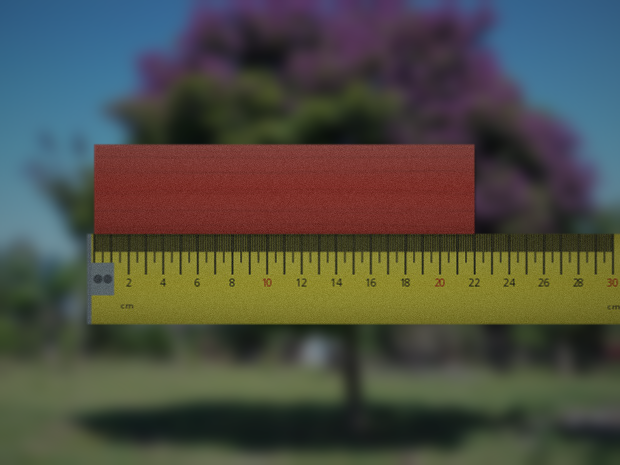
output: **22** cm
